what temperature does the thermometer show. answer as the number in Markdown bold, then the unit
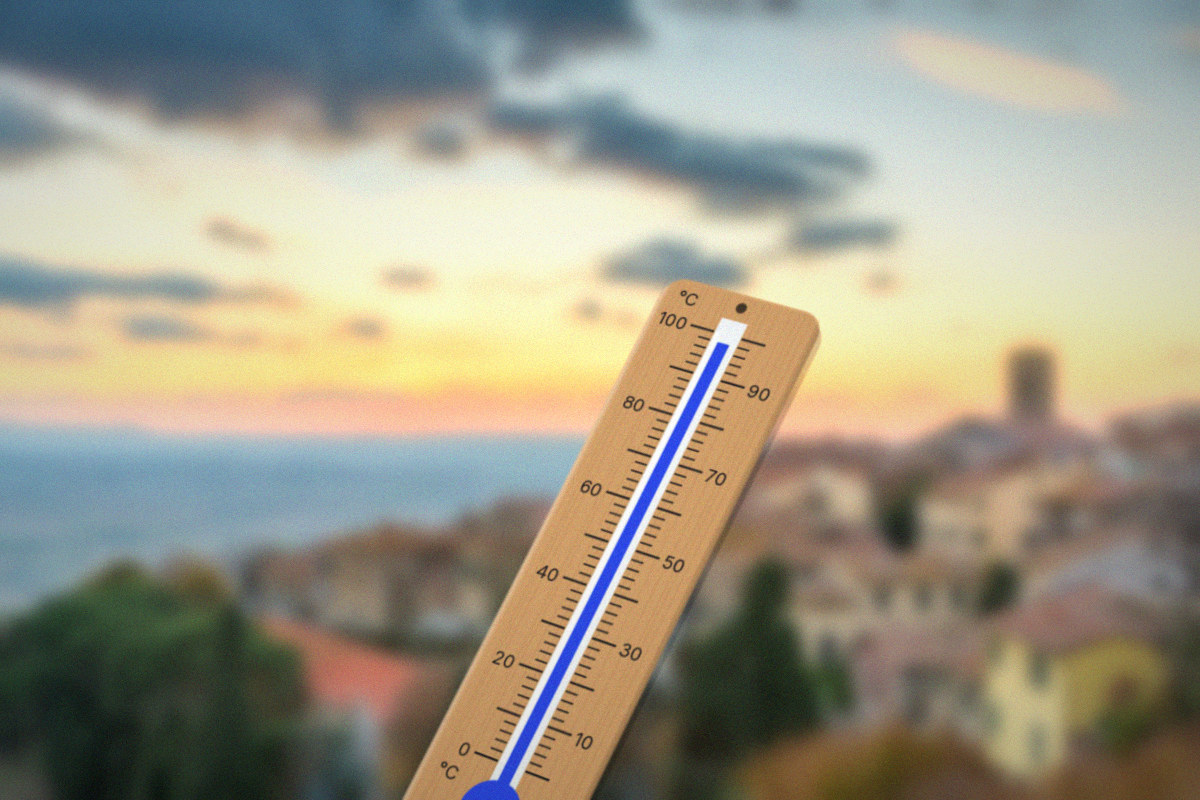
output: **98** °C
